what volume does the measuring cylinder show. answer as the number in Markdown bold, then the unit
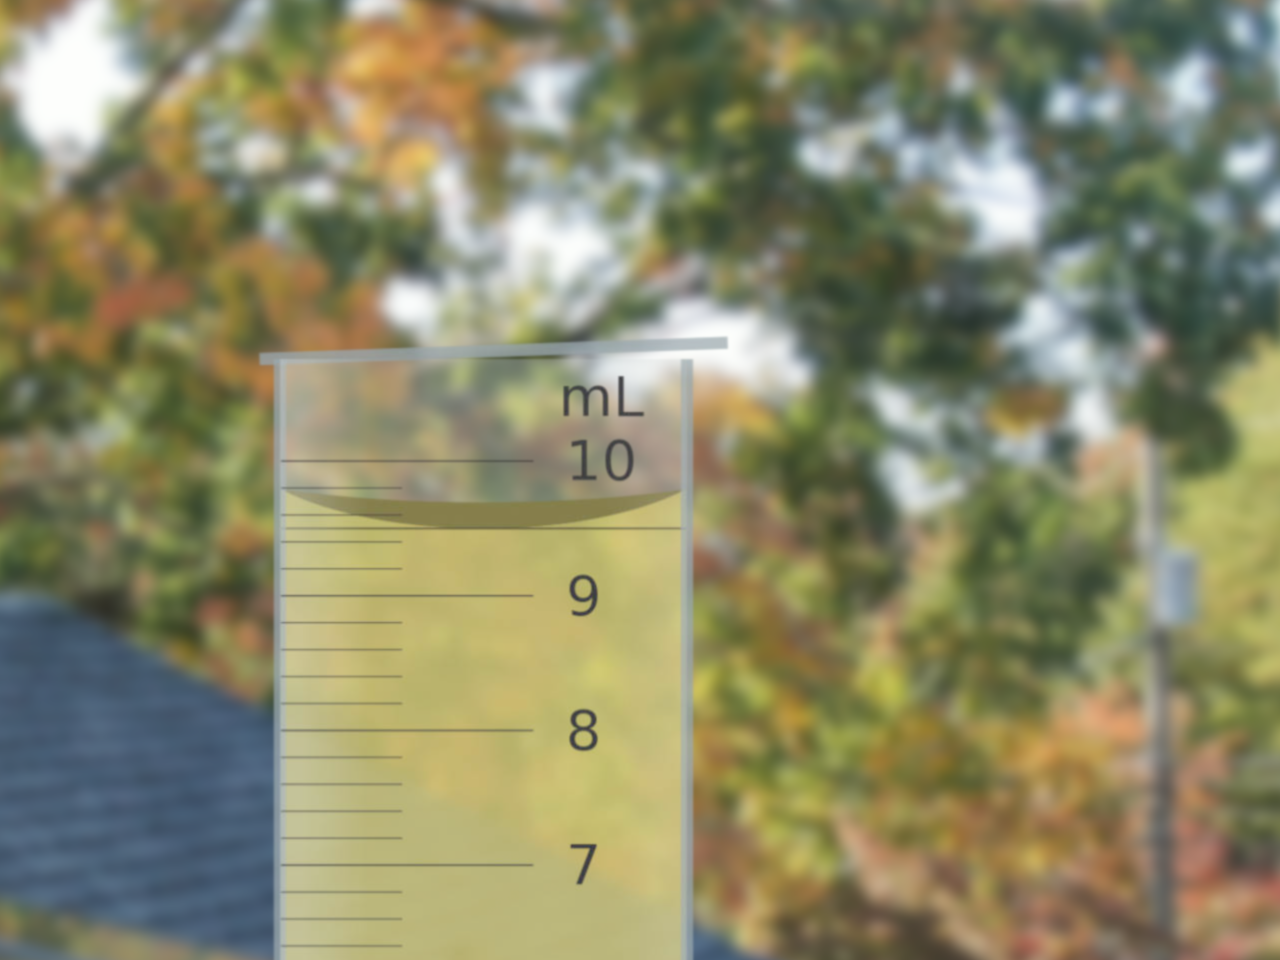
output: **9.5** mL
